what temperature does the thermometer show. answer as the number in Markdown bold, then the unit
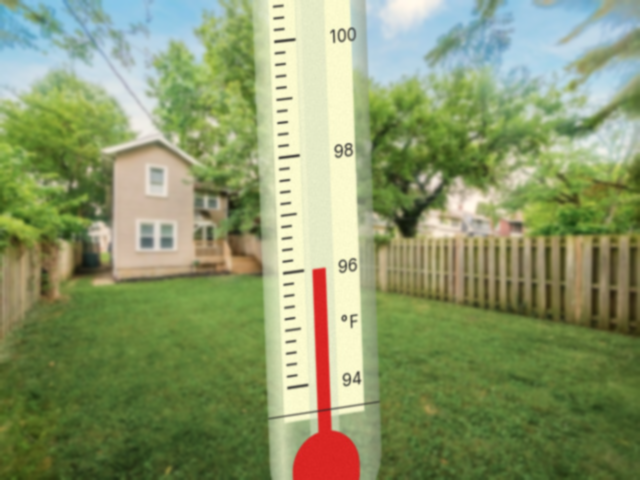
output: **96** °F
